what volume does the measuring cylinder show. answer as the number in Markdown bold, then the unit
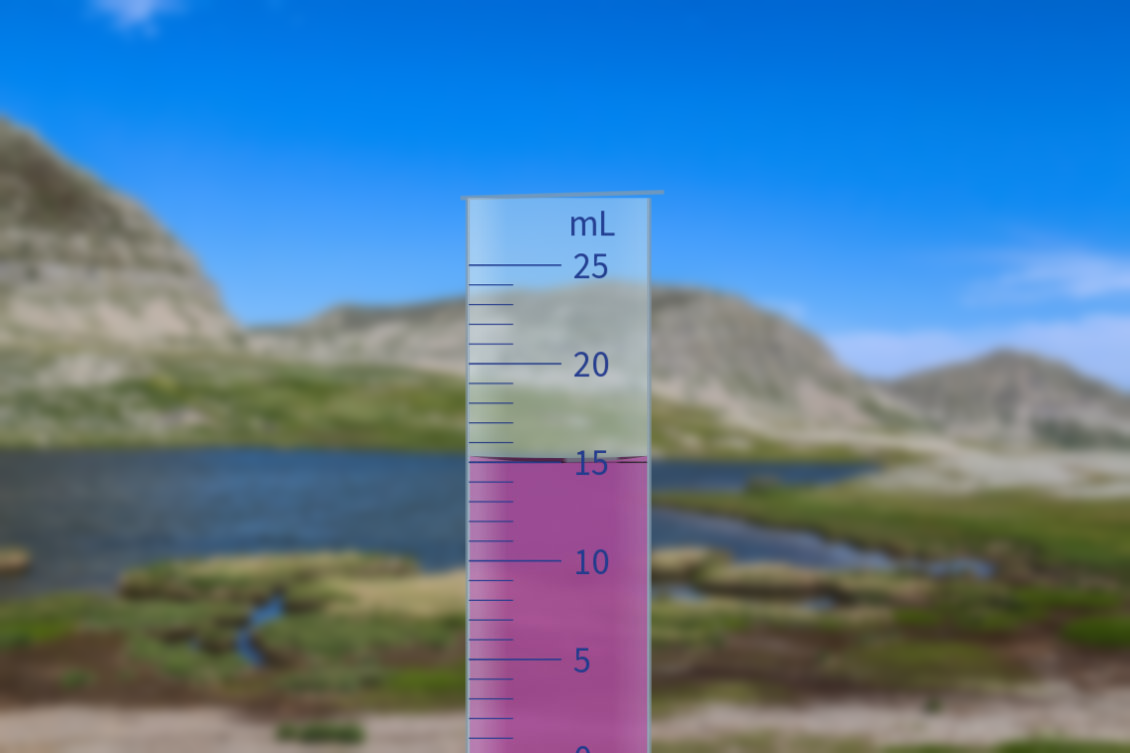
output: **15** mL
